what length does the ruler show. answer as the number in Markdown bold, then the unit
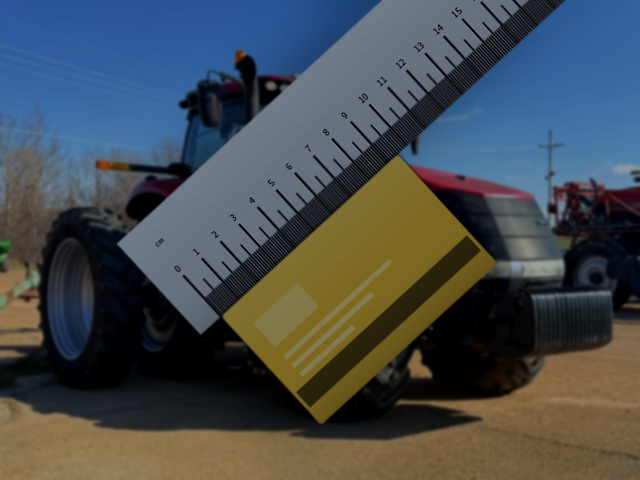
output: **9.5** cm
